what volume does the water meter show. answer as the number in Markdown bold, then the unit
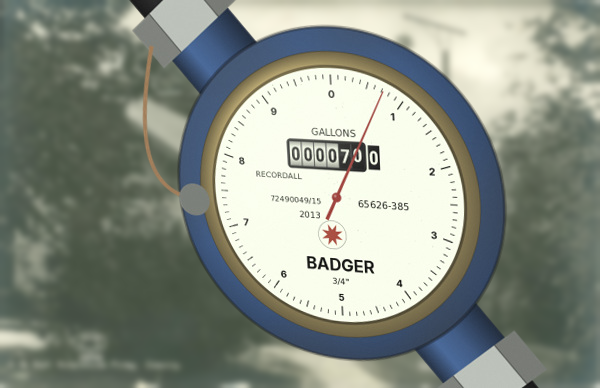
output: **700.7** gal
